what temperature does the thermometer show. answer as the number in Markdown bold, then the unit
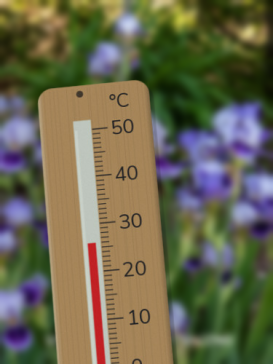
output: **26** °C
